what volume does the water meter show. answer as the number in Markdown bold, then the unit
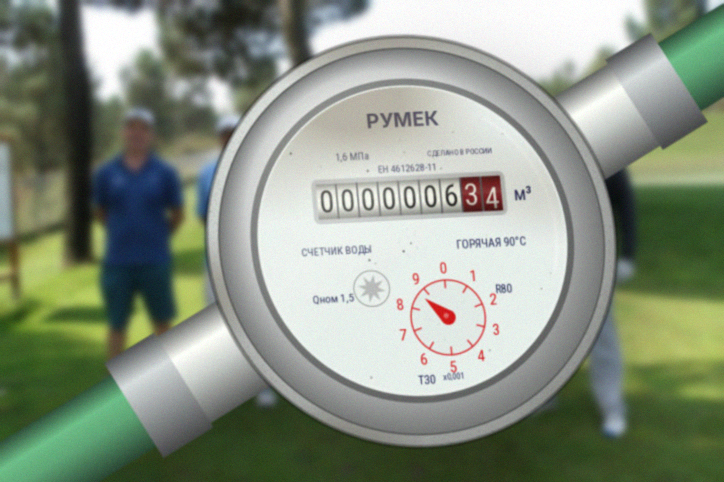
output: **6.338** m³
